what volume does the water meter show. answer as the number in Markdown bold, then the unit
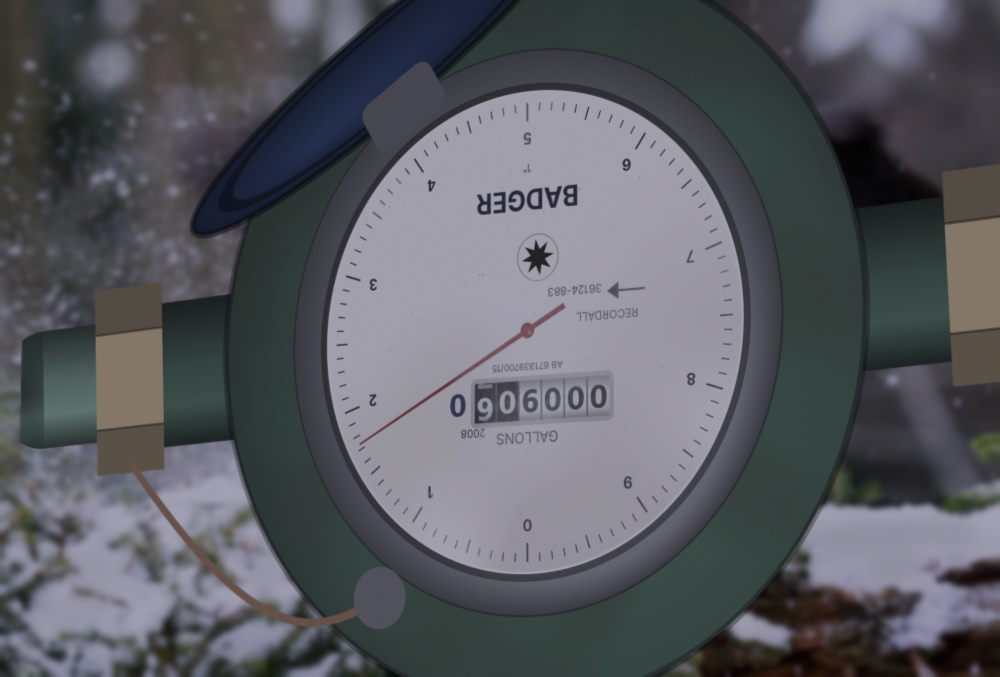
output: **9061.7** gal
